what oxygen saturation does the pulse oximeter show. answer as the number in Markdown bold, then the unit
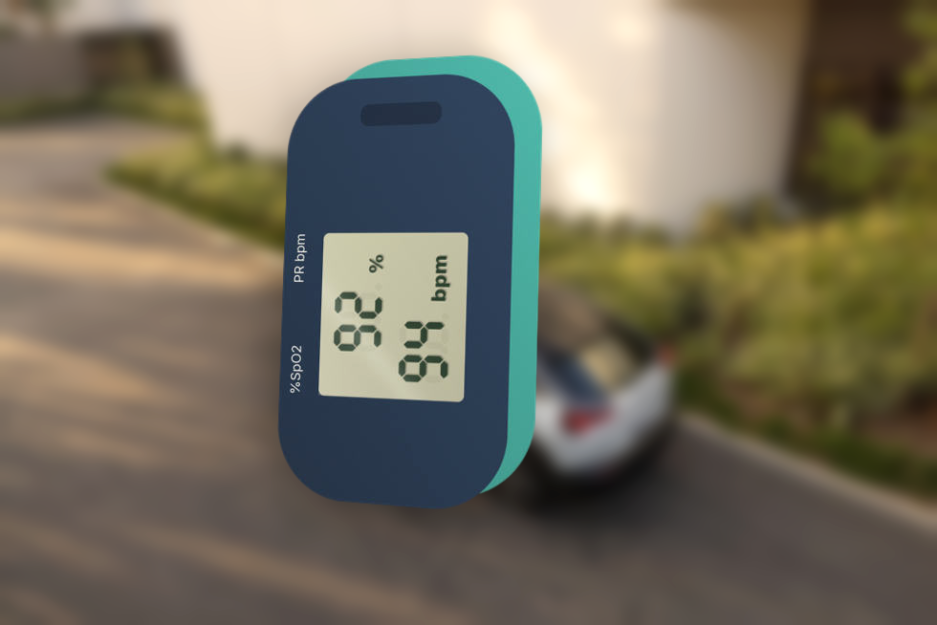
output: **92** %
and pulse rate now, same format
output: **94** bpm
